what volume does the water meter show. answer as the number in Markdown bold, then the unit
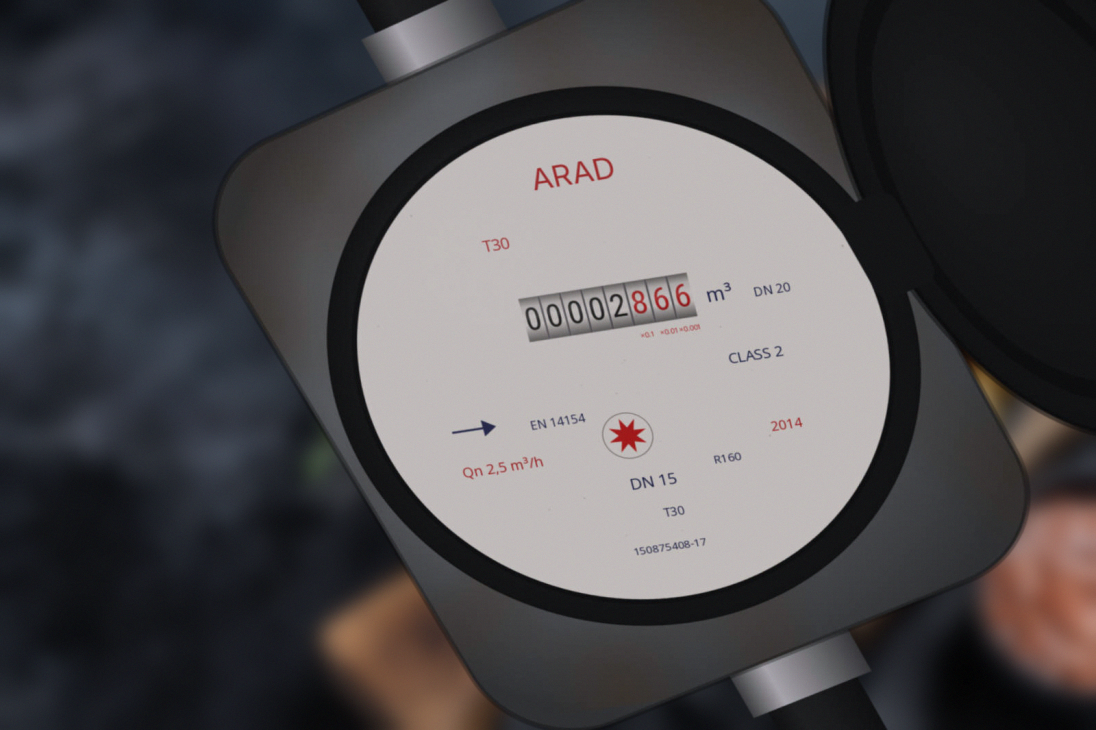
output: **2.866** m³
